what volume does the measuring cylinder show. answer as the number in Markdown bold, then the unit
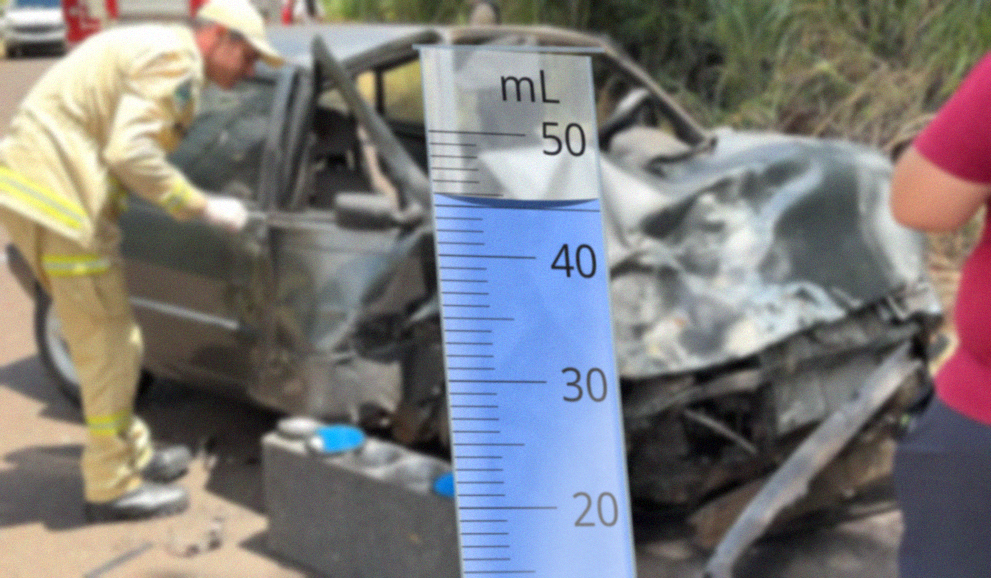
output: **44** mL
